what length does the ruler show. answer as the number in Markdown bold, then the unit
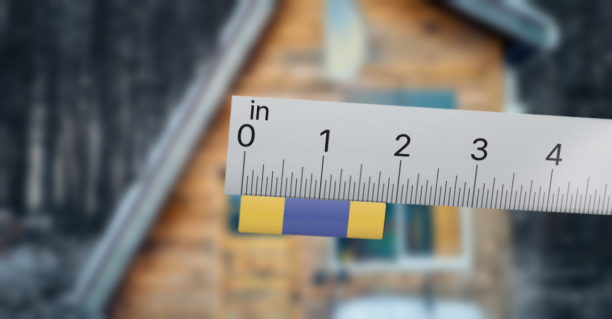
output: **1.875** in
